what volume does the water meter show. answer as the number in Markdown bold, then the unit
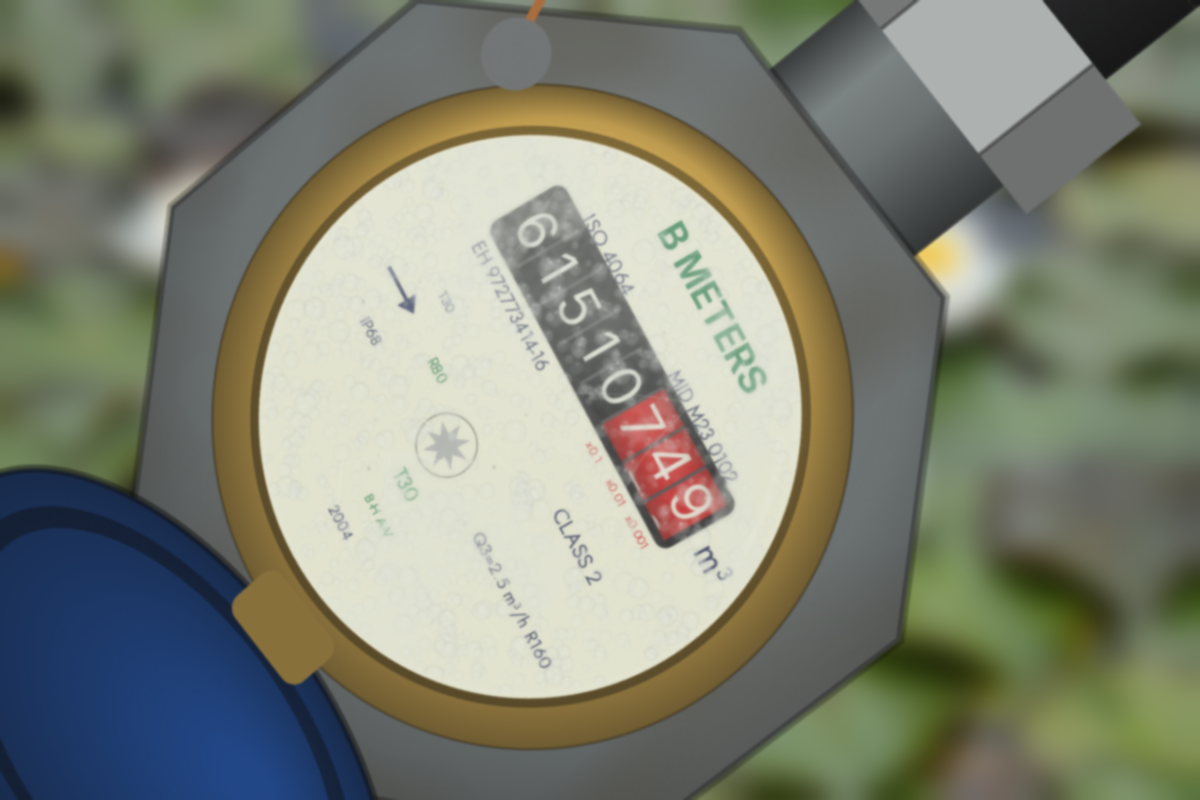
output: **61510.749** m³
